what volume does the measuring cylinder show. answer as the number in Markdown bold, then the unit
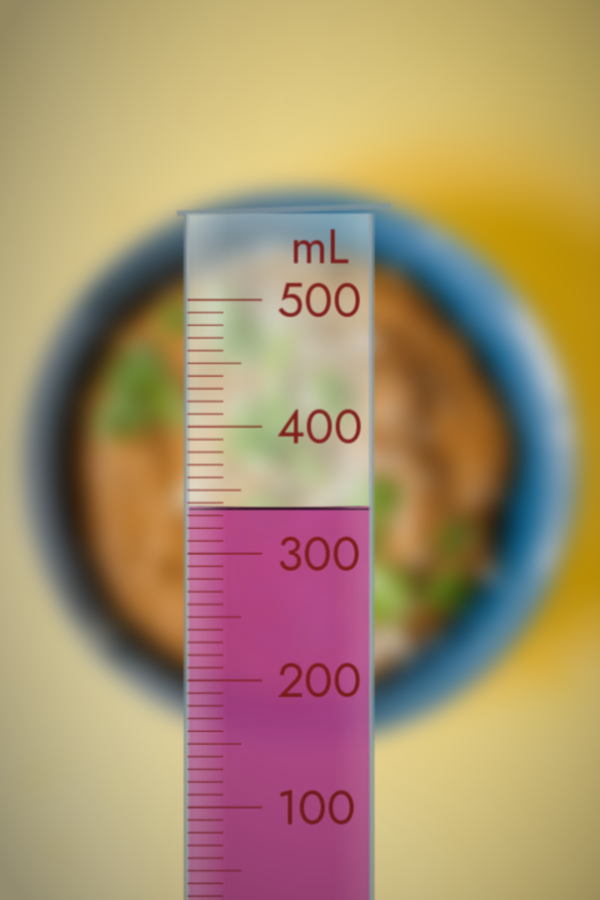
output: **335** mL
